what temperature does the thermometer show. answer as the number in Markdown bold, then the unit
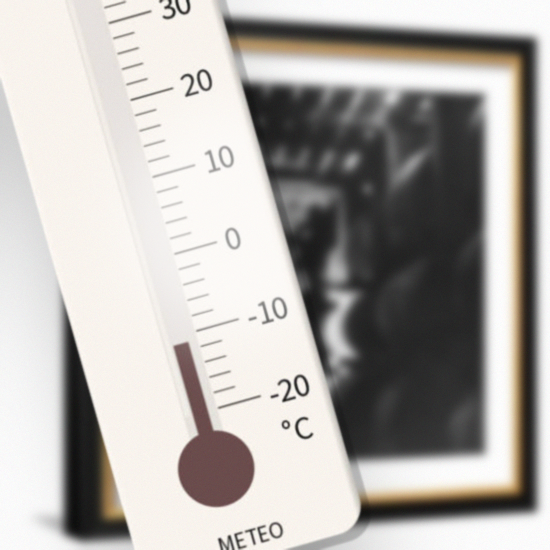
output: **-11** °C
